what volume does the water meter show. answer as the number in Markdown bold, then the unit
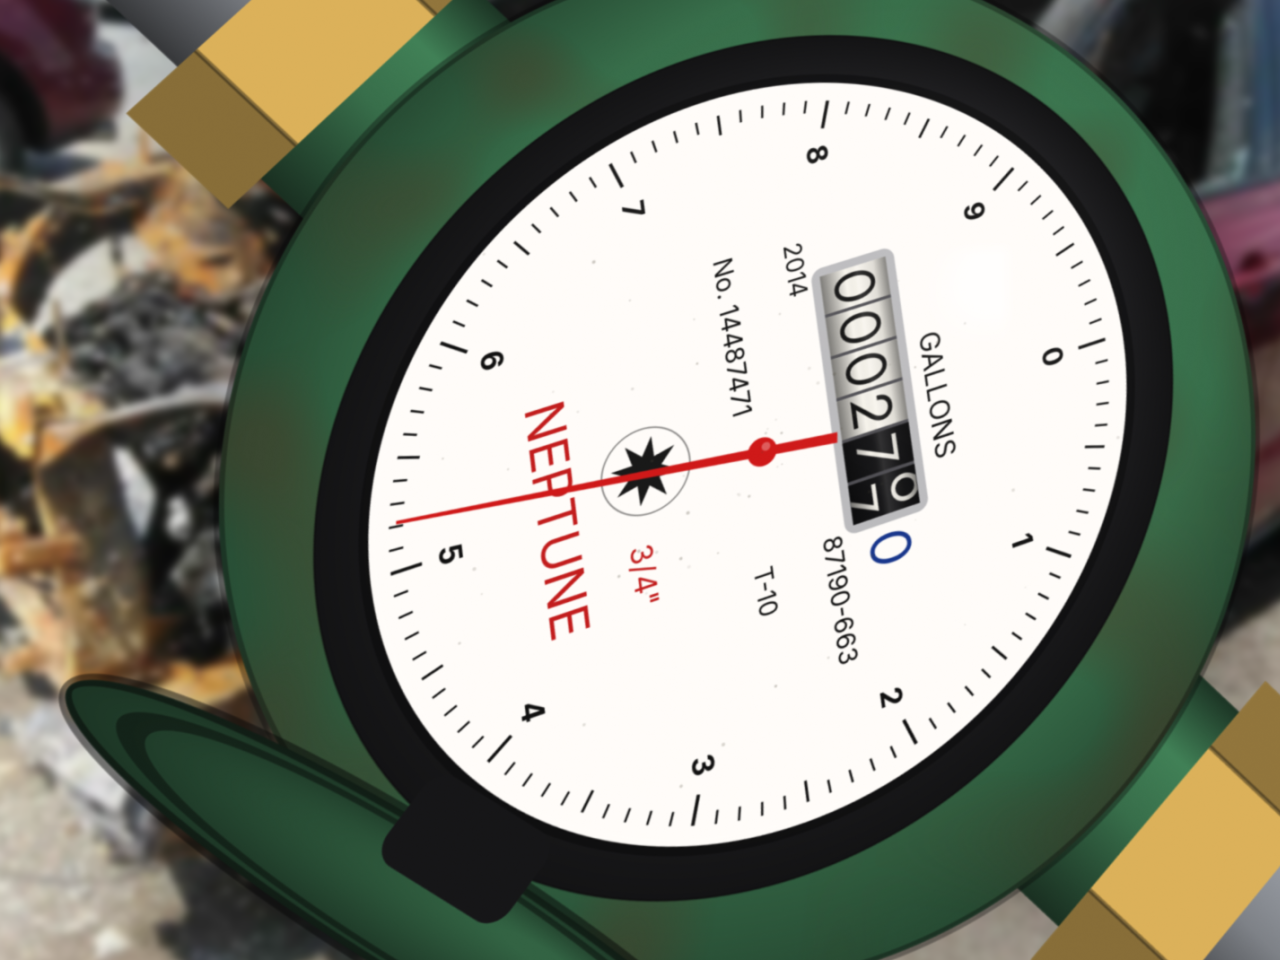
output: **2765.2** gal
